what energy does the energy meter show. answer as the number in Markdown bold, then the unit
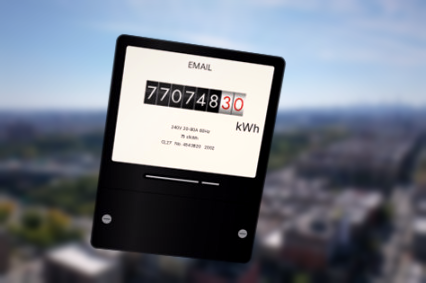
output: **770748.30** kWh
